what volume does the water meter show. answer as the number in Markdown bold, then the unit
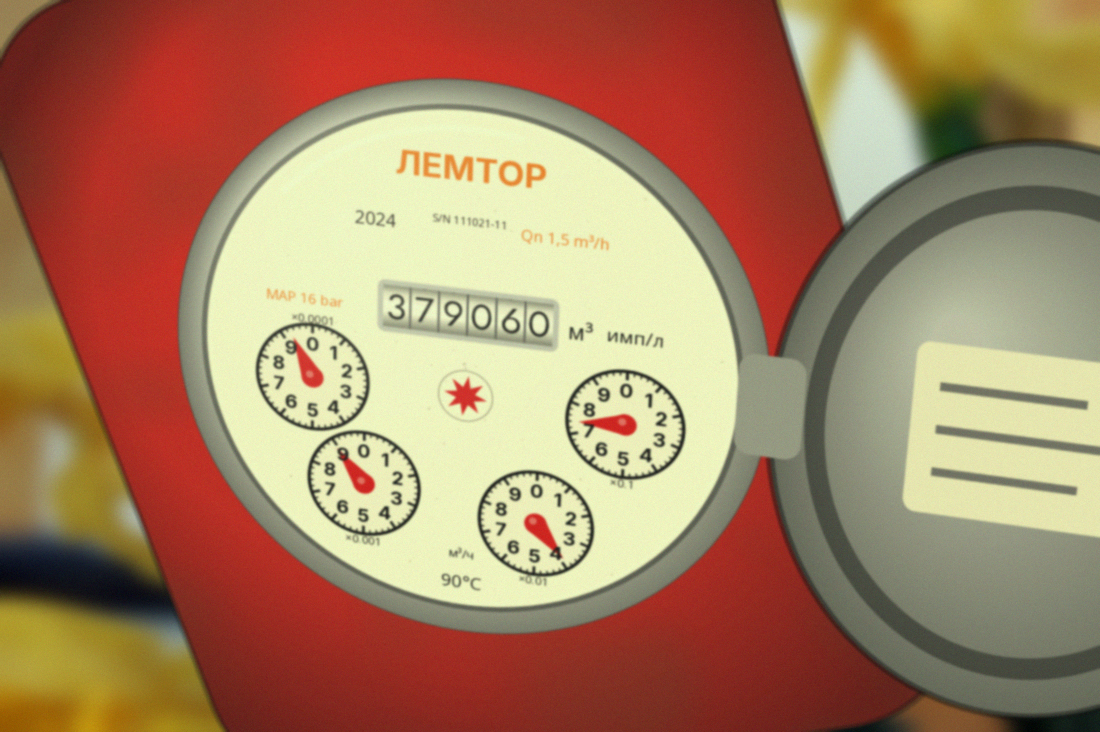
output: **379060.7389** m³
